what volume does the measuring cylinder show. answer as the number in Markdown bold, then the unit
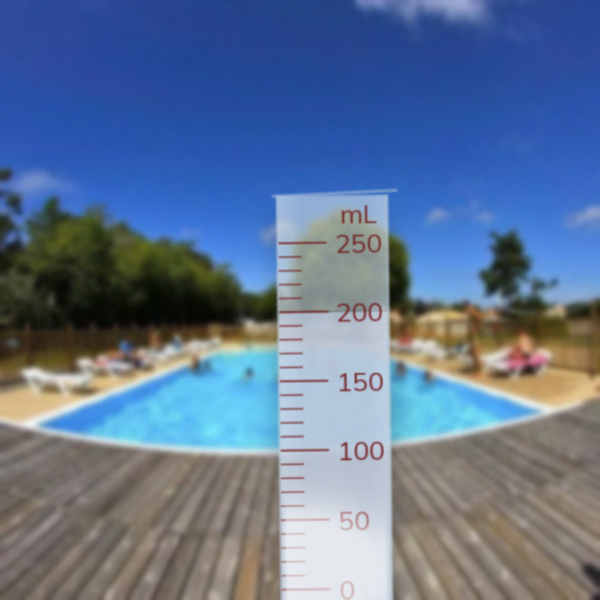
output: **200** mL
